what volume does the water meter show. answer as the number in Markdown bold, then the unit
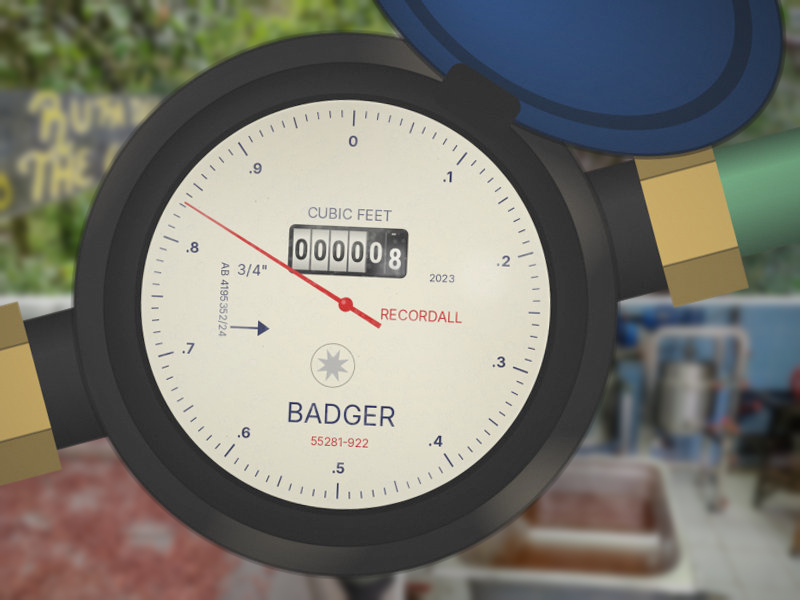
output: **7.83** ft³
